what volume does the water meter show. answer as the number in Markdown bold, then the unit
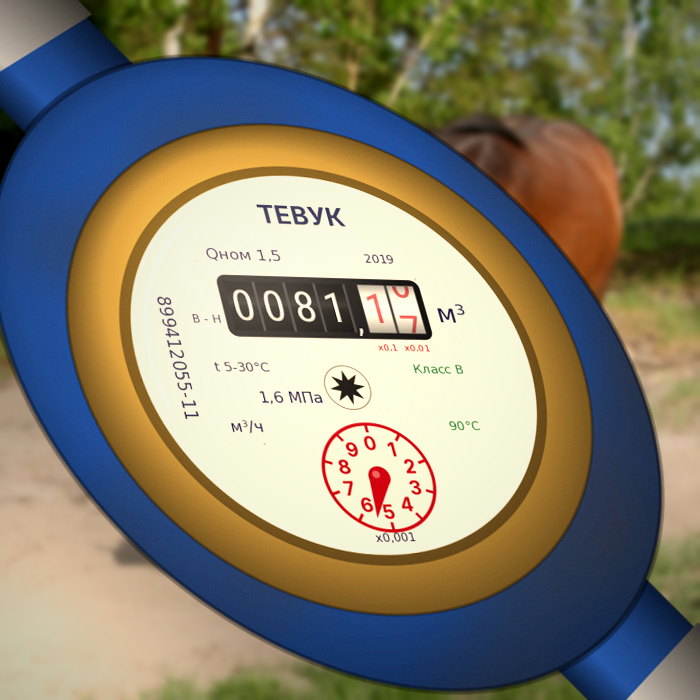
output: **81.165** m³
